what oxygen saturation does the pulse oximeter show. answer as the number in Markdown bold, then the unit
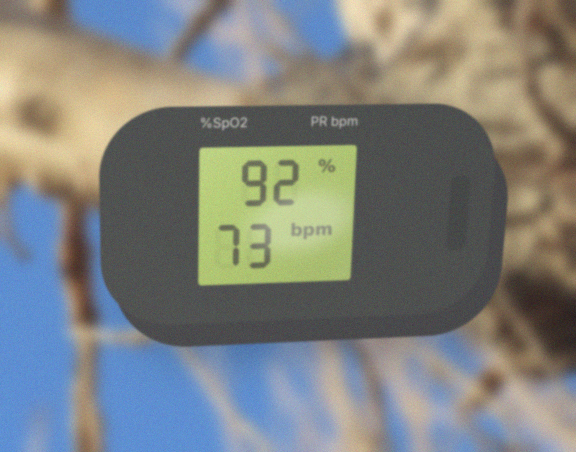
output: **92** %
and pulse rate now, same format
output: **73** bpm
